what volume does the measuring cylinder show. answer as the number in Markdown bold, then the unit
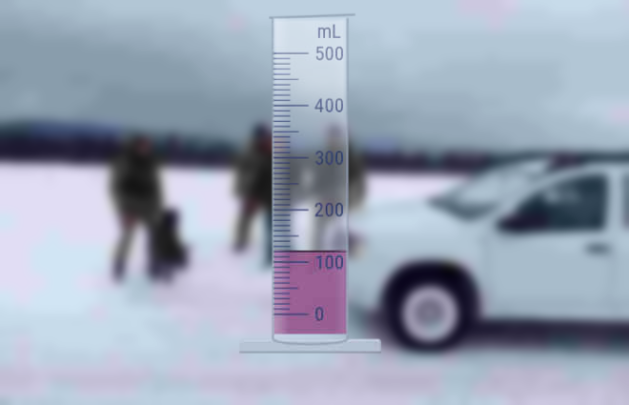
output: **120** mL
